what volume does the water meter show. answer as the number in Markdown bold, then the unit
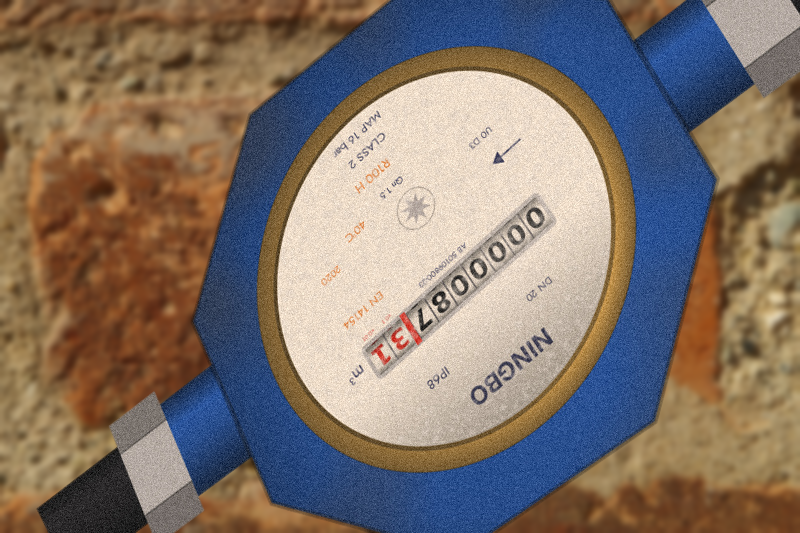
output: **87.31** m³
